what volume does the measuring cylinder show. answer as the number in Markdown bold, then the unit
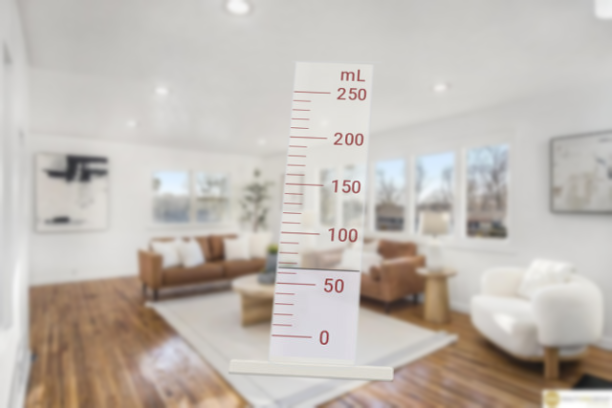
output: **65** mL
